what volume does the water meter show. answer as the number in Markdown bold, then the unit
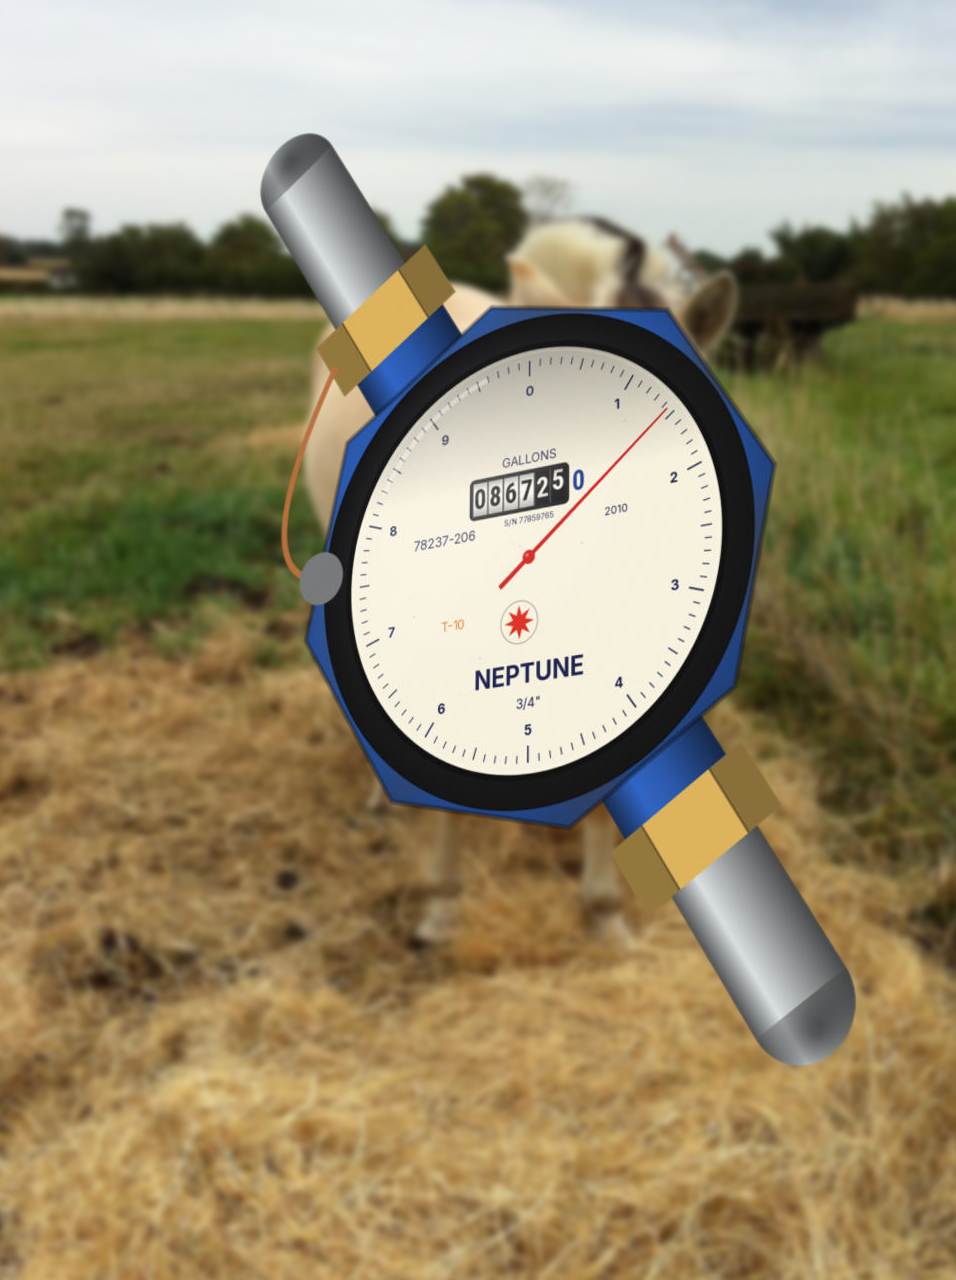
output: **867251.4** gal
